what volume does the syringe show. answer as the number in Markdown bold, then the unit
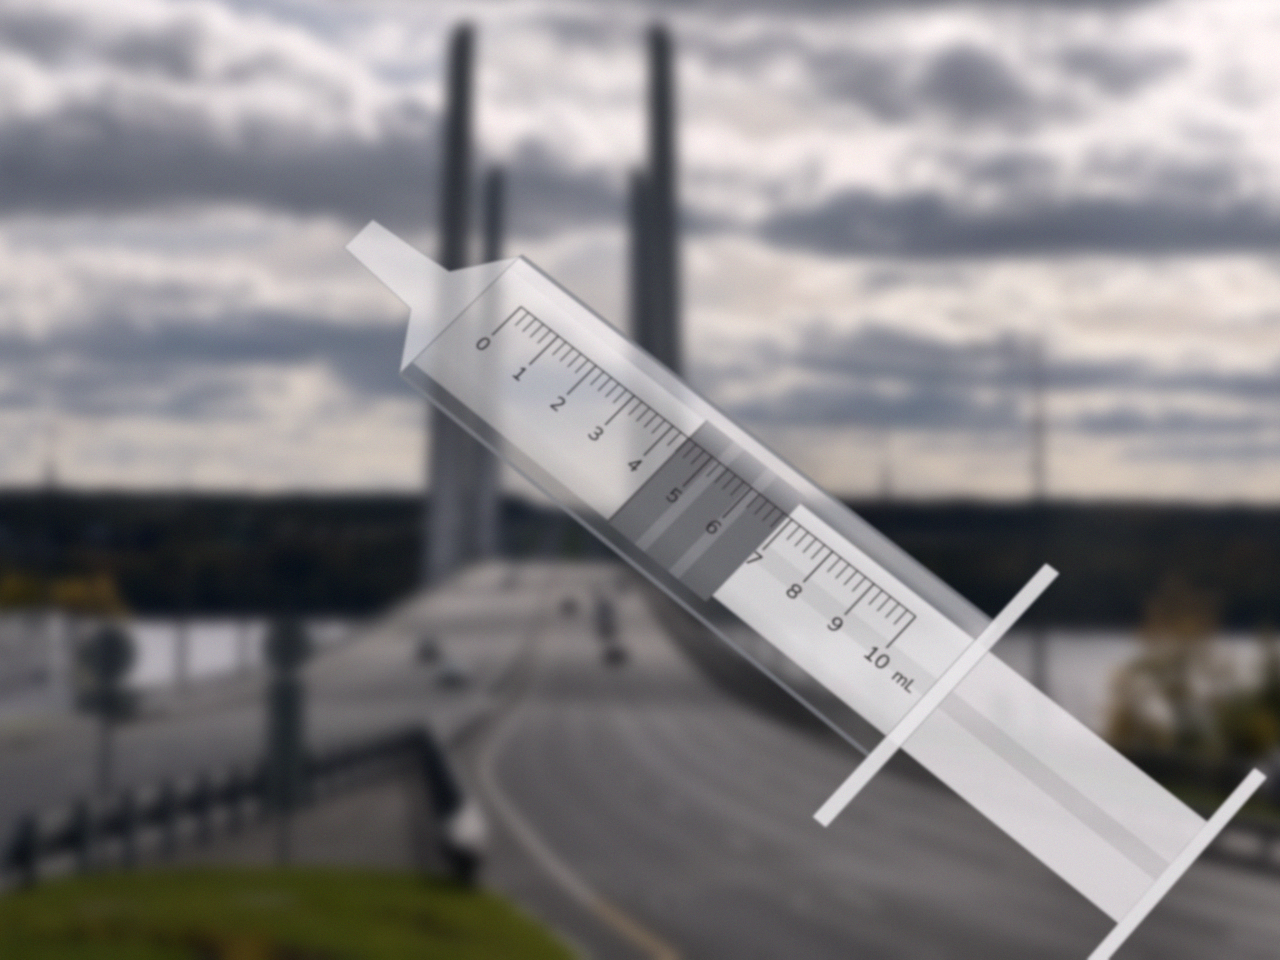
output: **4.4** mL
